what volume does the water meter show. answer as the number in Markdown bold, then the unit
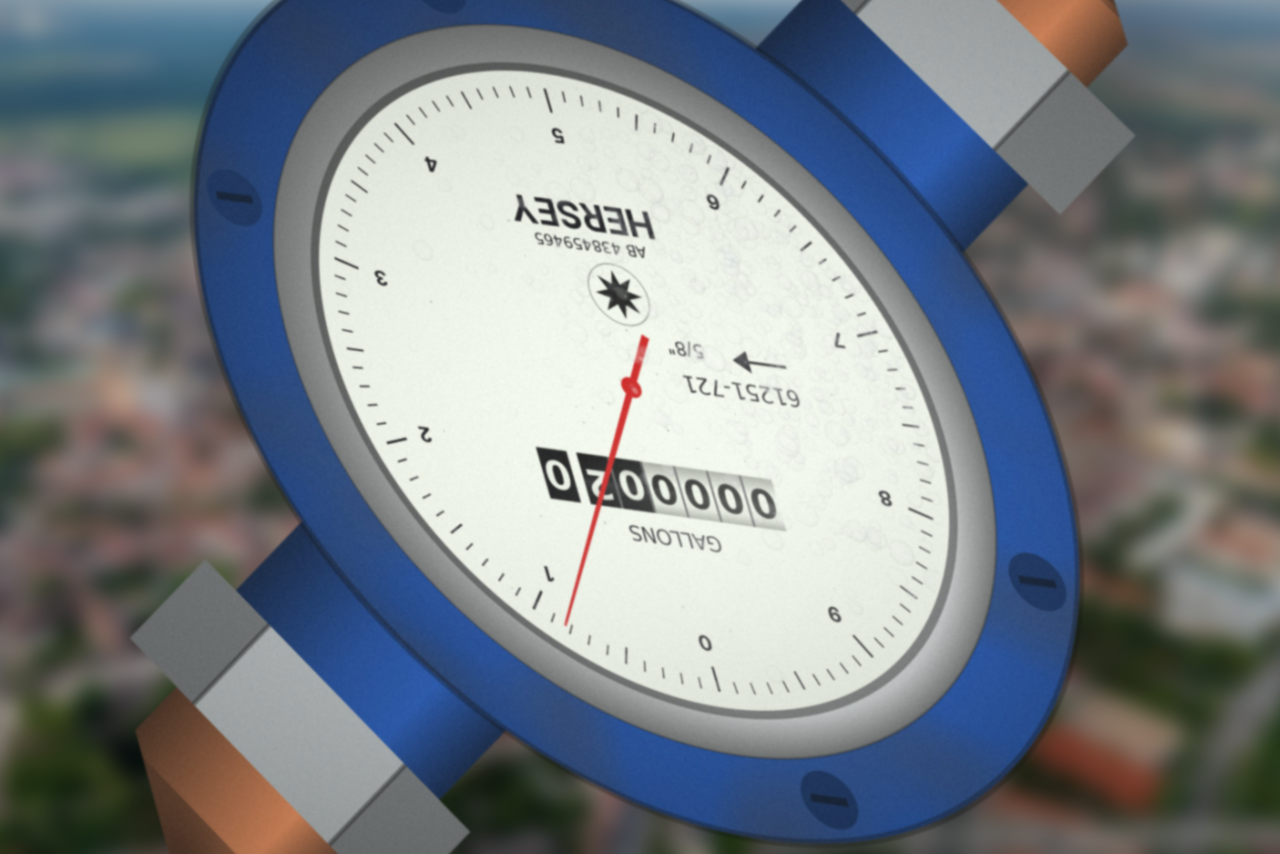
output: **20.8** gal
